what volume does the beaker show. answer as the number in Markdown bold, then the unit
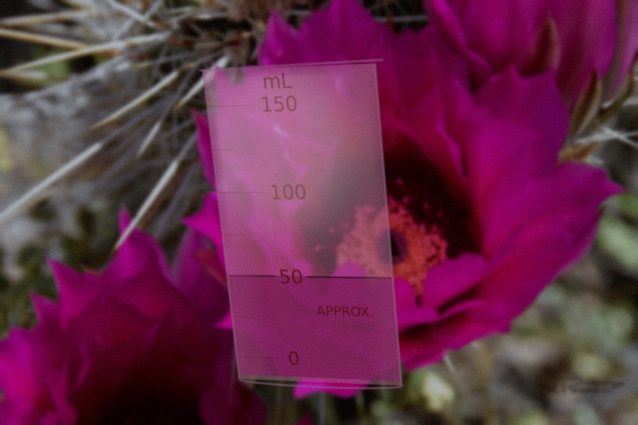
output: **50** mL
